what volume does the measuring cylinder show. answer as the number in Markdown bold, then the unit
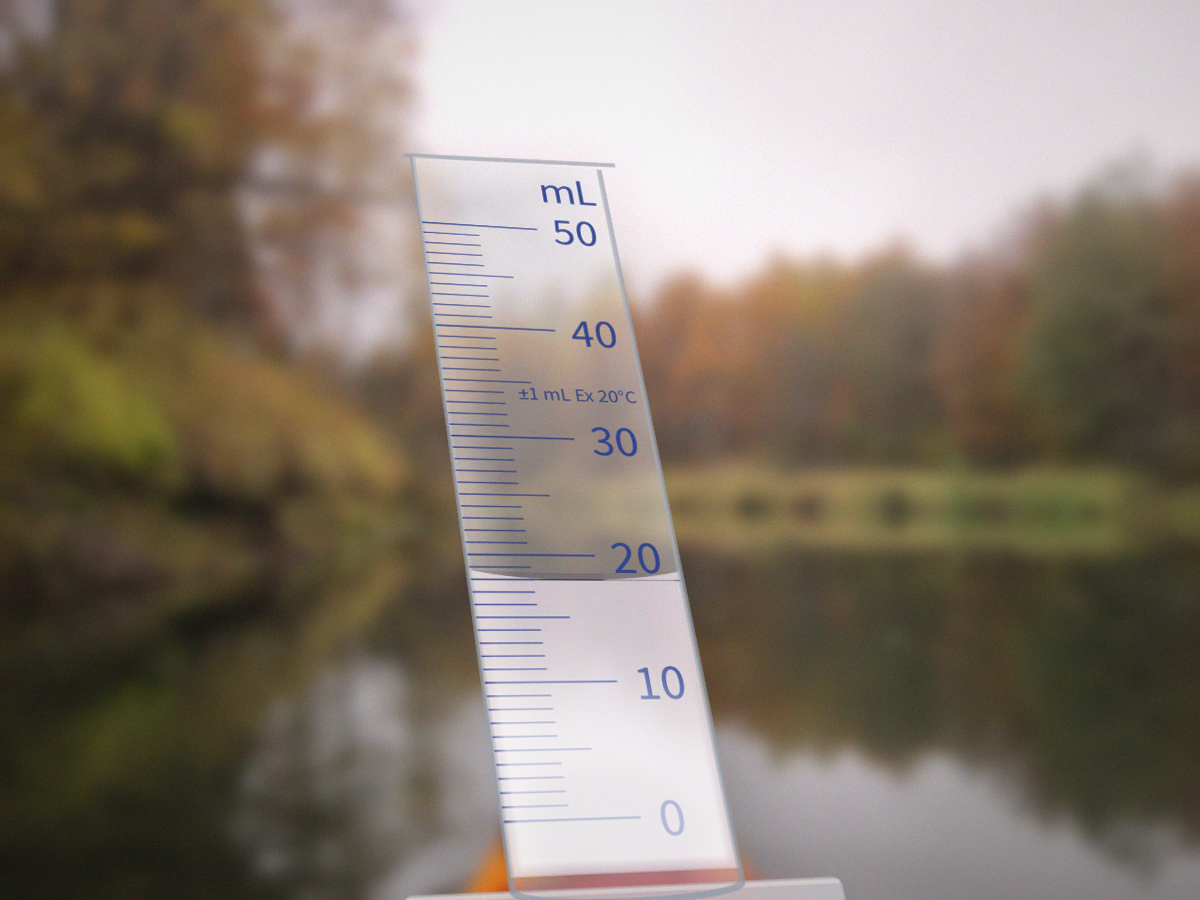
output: **18** mL
